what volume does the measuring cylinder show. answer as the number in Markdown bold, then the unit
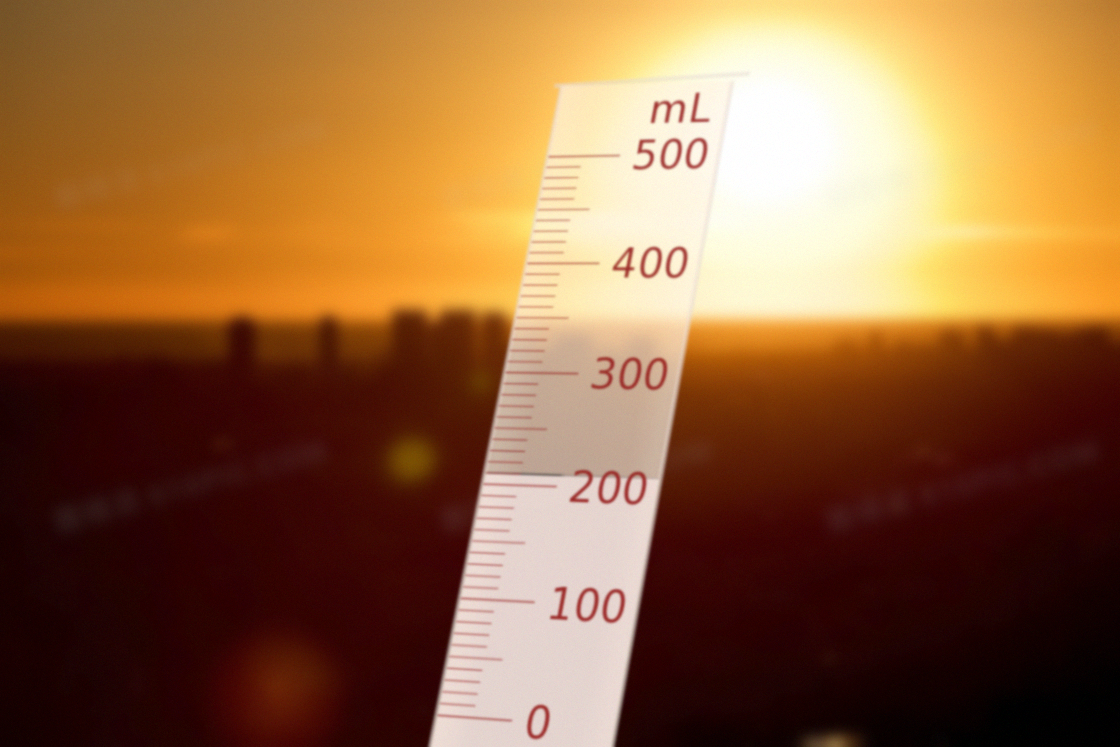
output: **210** mL
